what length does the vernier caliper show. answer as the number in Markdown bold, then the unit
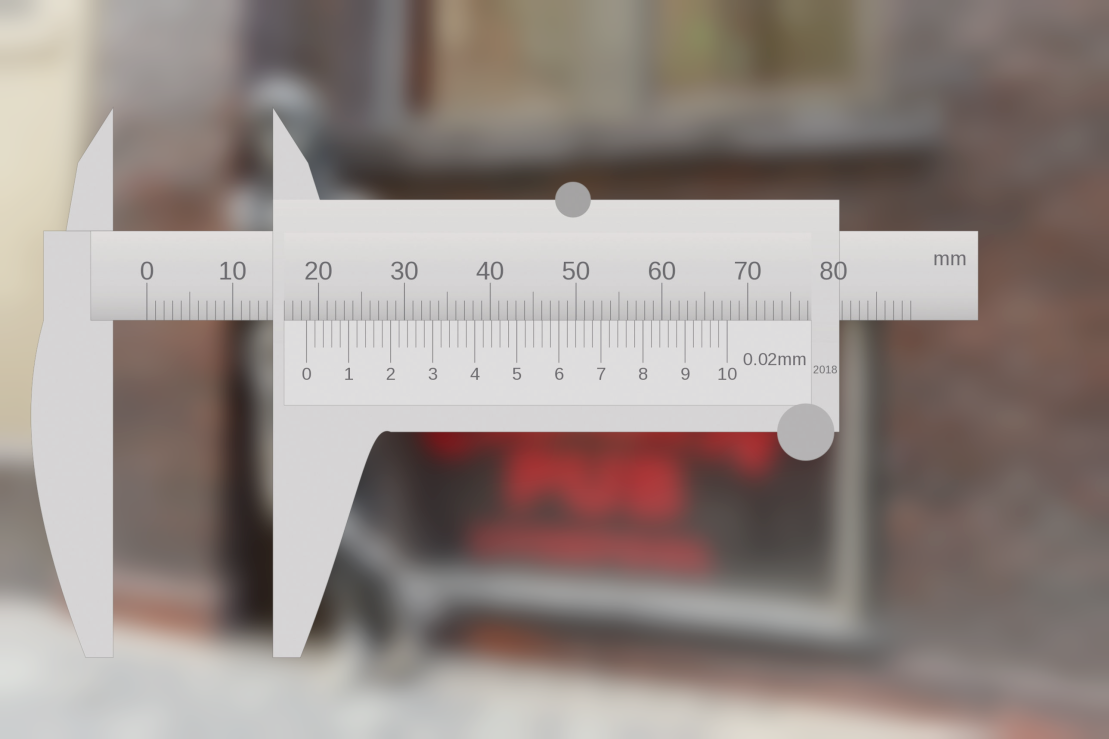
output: **18.6** mm
